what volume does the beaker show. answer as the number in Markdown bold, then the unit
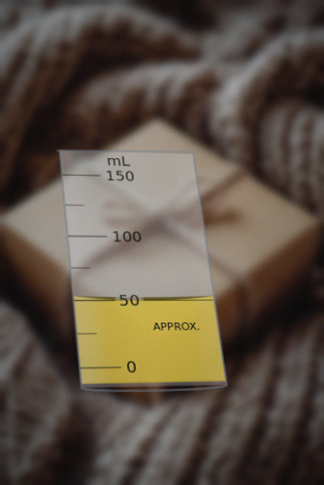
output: **50** mL
